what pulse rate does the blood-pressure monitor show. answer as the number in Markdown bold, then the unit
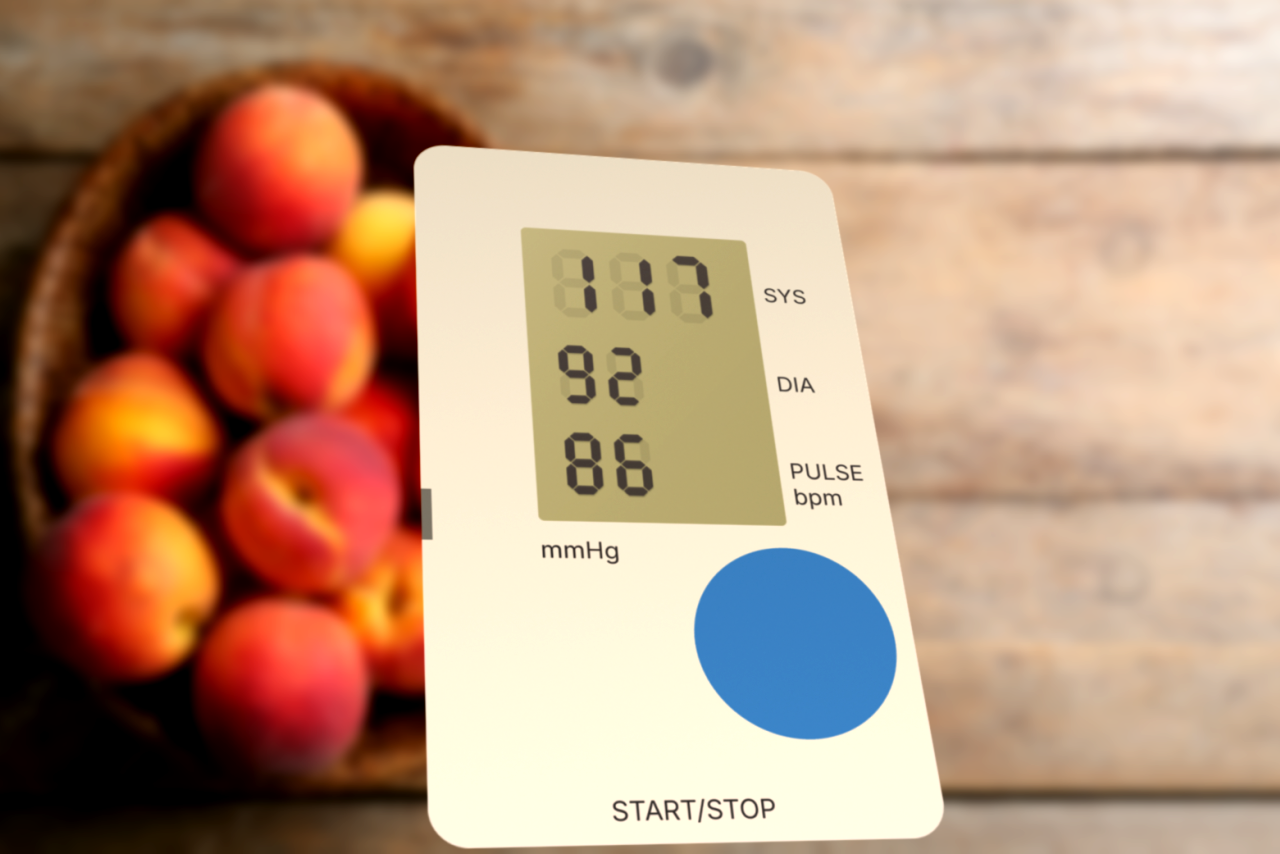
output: **86** bpm
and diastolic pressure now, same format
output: **92** mmHg
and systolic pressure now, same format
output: **117** mmHg
